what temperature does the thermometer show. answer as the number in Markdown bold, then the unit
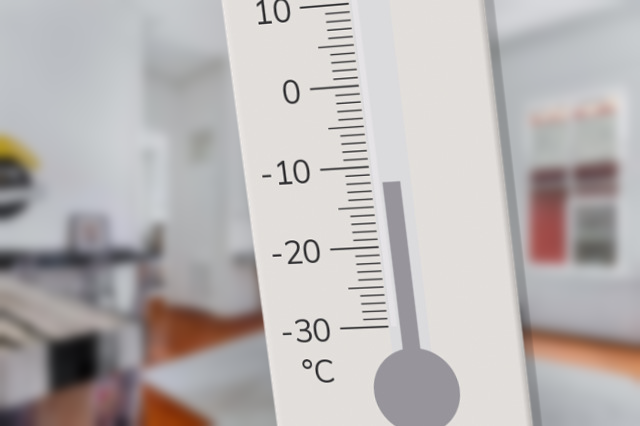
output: **-12** °C
